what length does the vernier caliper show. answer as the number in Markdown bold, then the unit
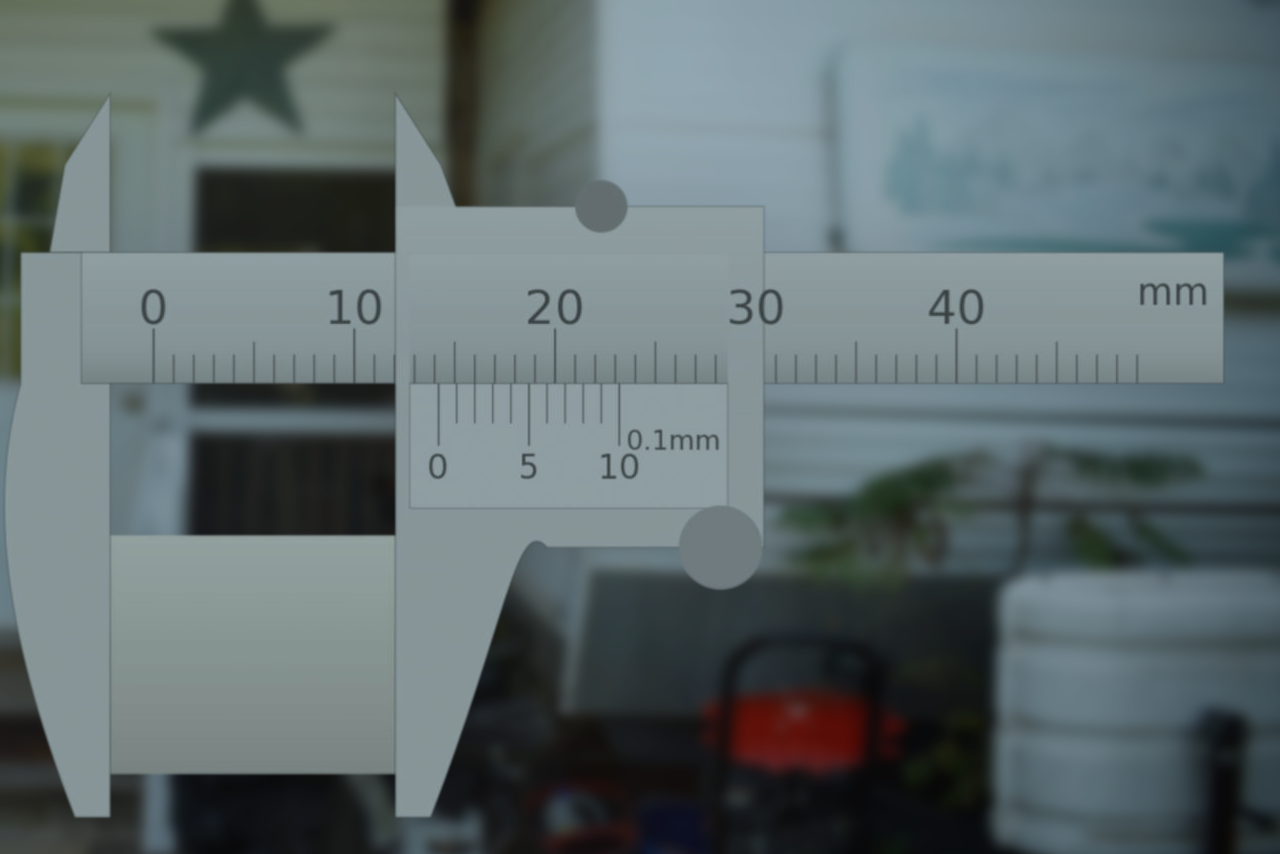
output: **14.2** mm
